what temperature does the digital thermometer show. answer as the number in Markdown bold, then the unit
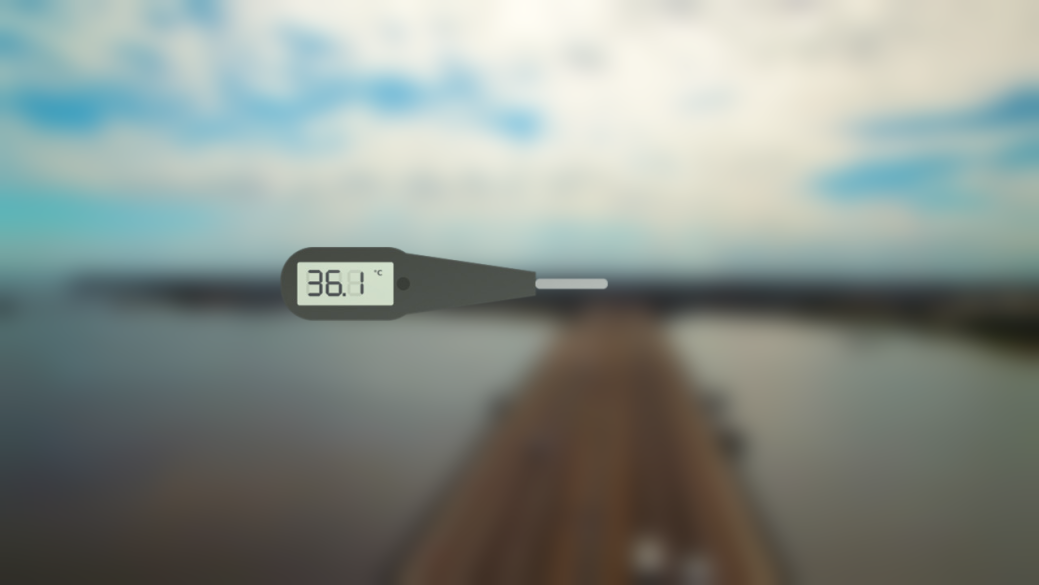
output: **36.1** °C
